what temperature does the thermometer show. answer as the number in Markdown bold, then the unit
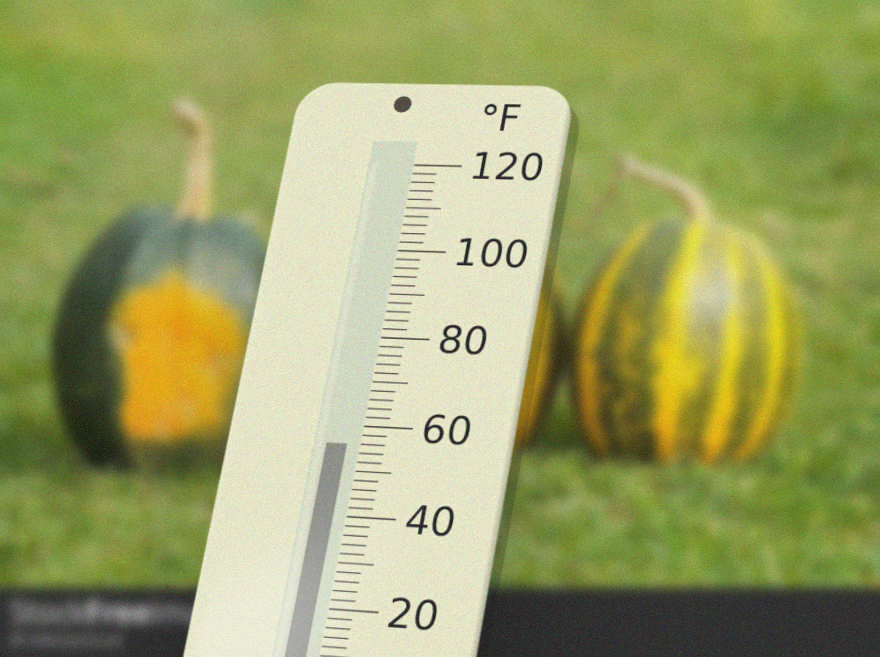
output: **56** °F
